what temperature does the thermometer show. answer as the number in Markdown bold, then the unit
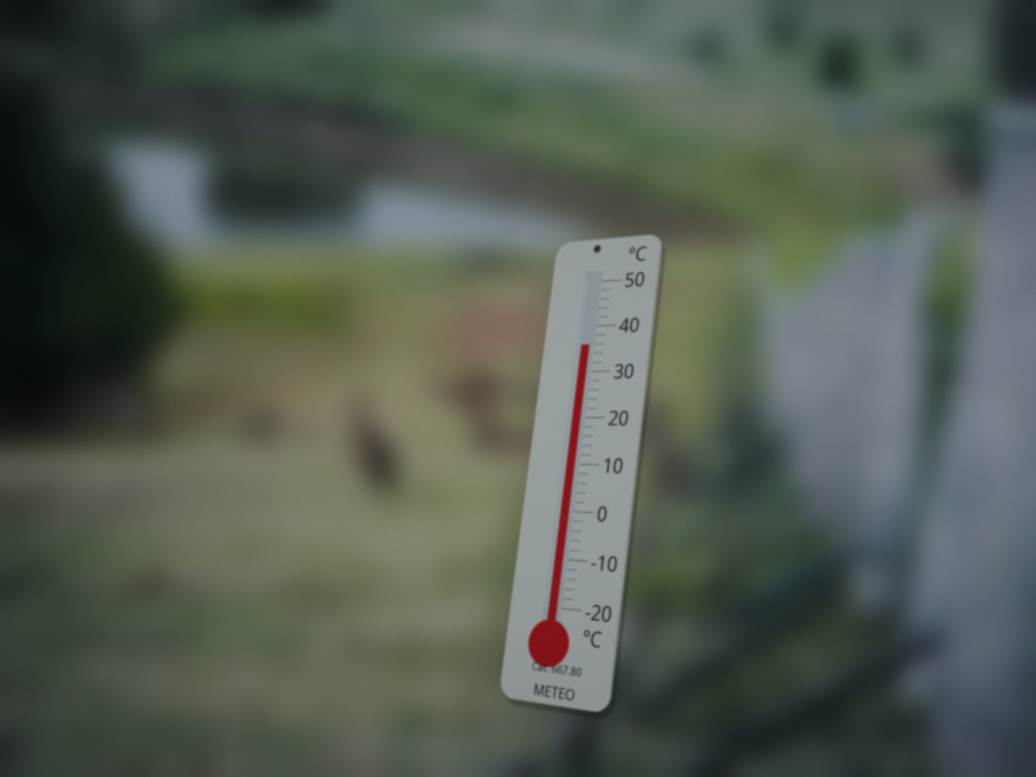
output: **36** °C
